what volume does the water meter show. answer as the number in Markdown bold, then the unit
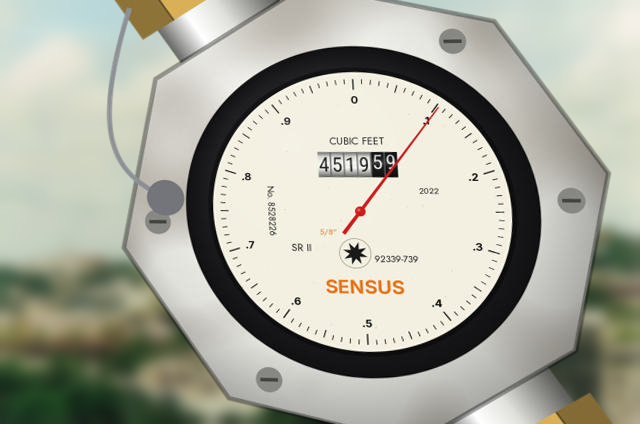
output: **451959.10** ft³
